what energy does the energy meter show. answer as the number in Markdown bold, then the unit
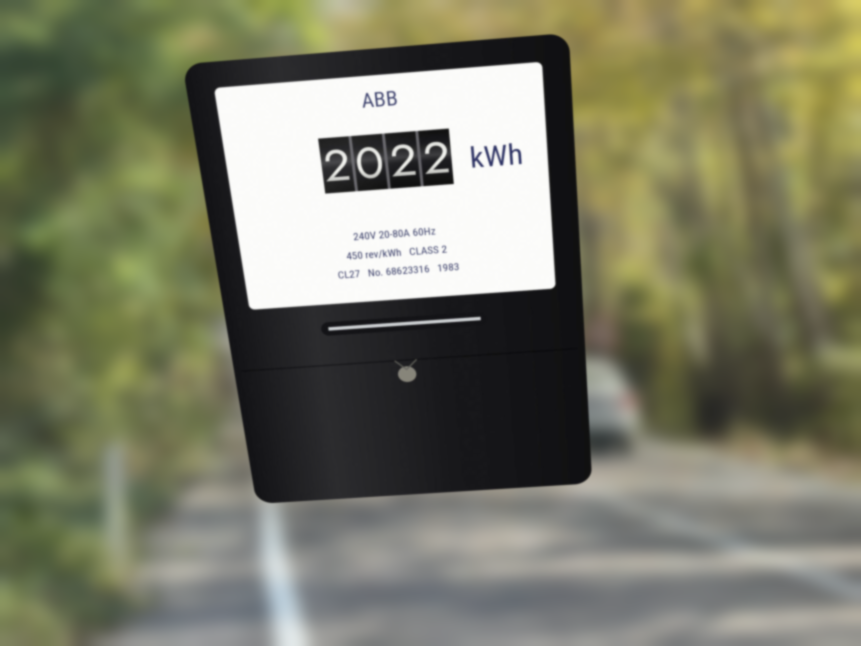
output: **2022** kWh
